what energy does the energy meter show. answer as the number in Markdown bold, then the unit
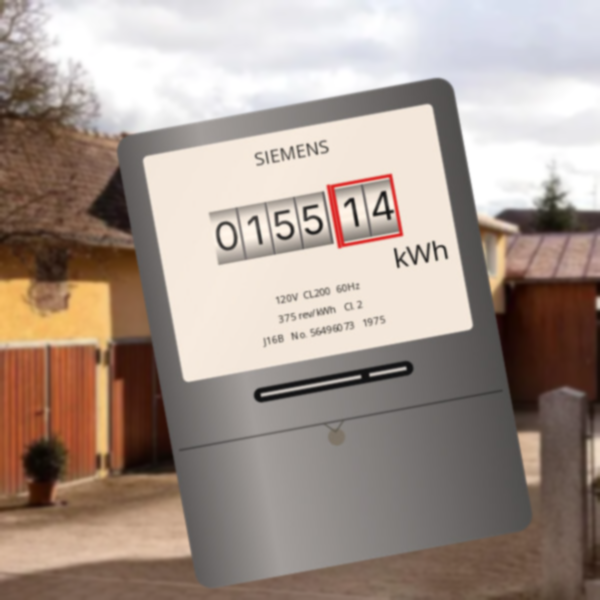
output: **155.14** kWh
